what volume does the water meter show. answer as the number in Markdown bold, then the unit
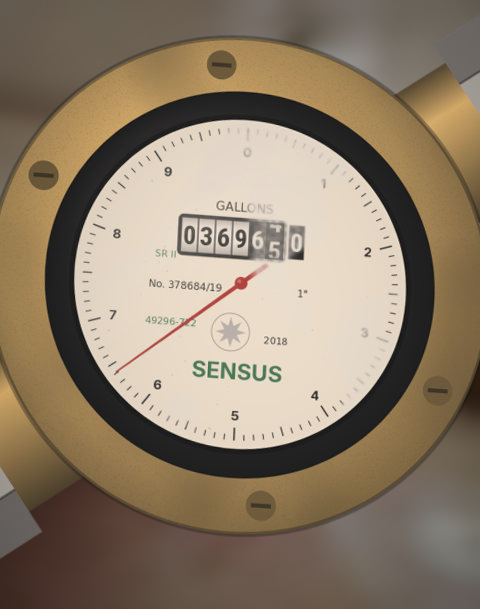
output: **369646.4** gal
